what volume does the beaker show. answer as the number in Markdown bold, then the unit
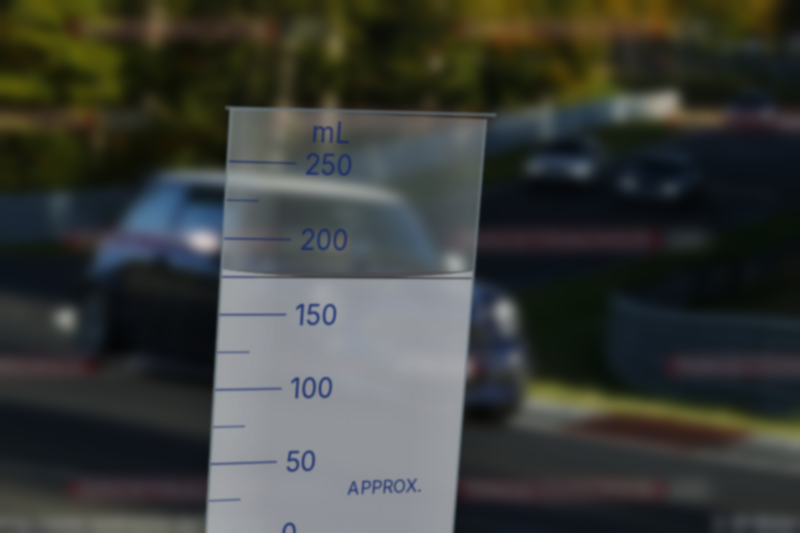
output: **175** mL
